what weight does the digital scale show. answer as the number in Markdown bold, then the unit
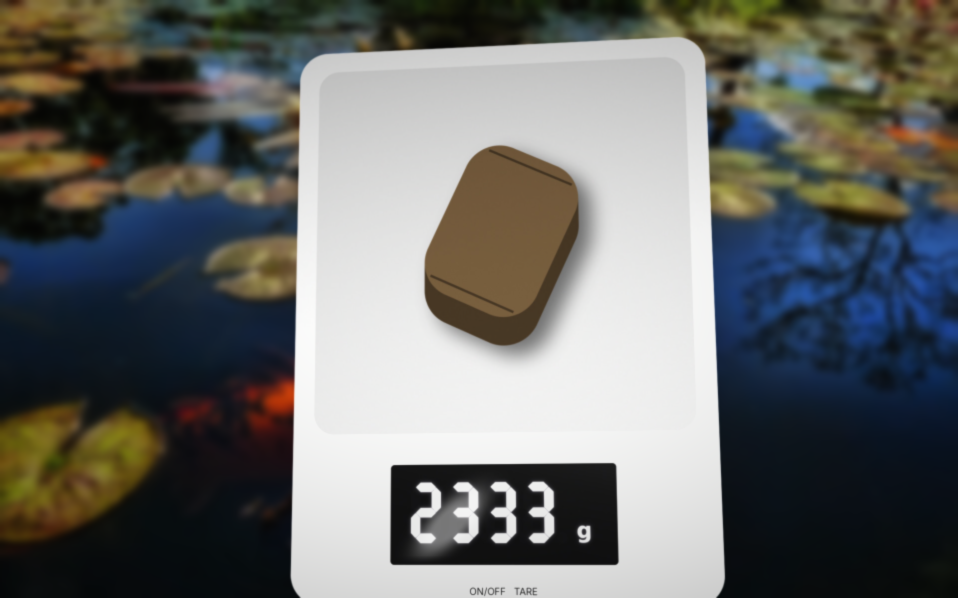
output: **2333** g
